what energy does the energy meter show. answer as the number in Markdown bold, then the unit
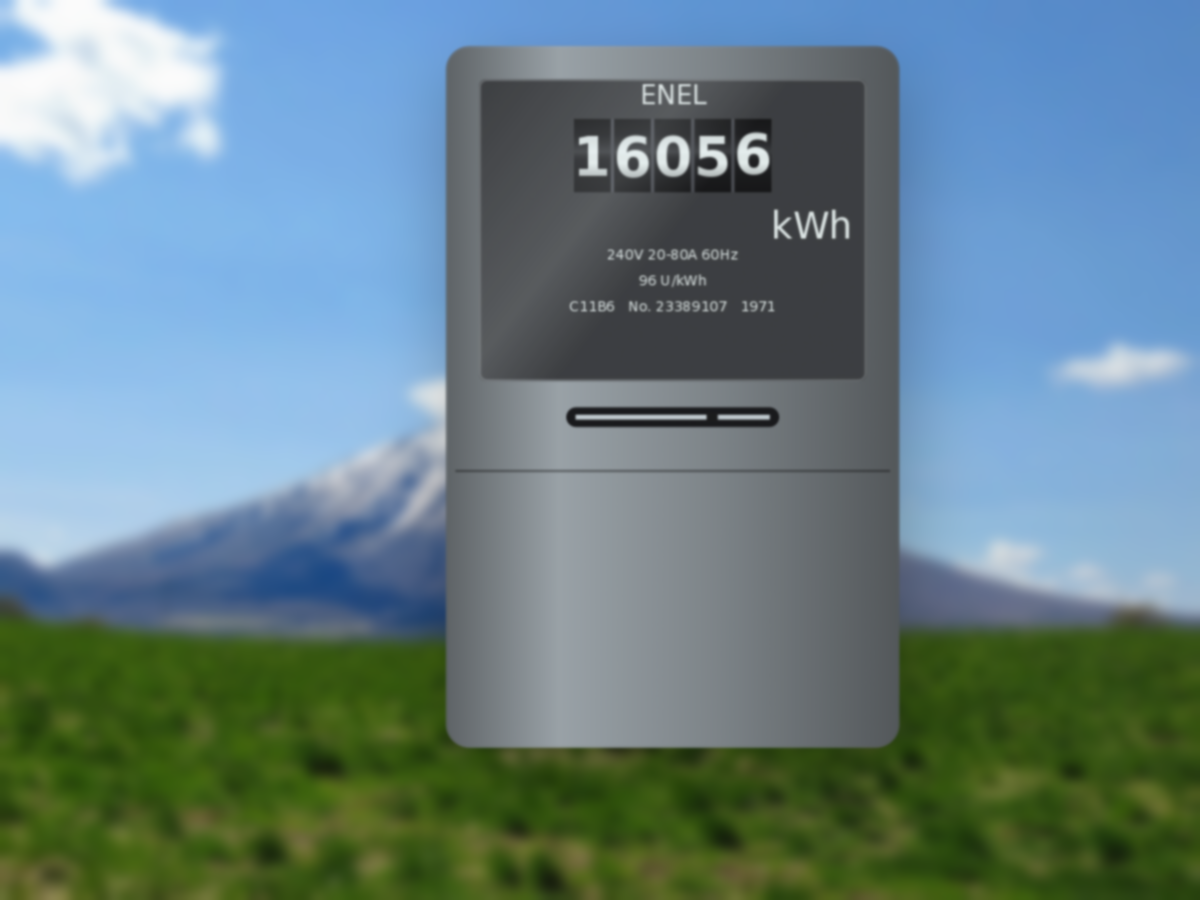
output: **16056** kWh
